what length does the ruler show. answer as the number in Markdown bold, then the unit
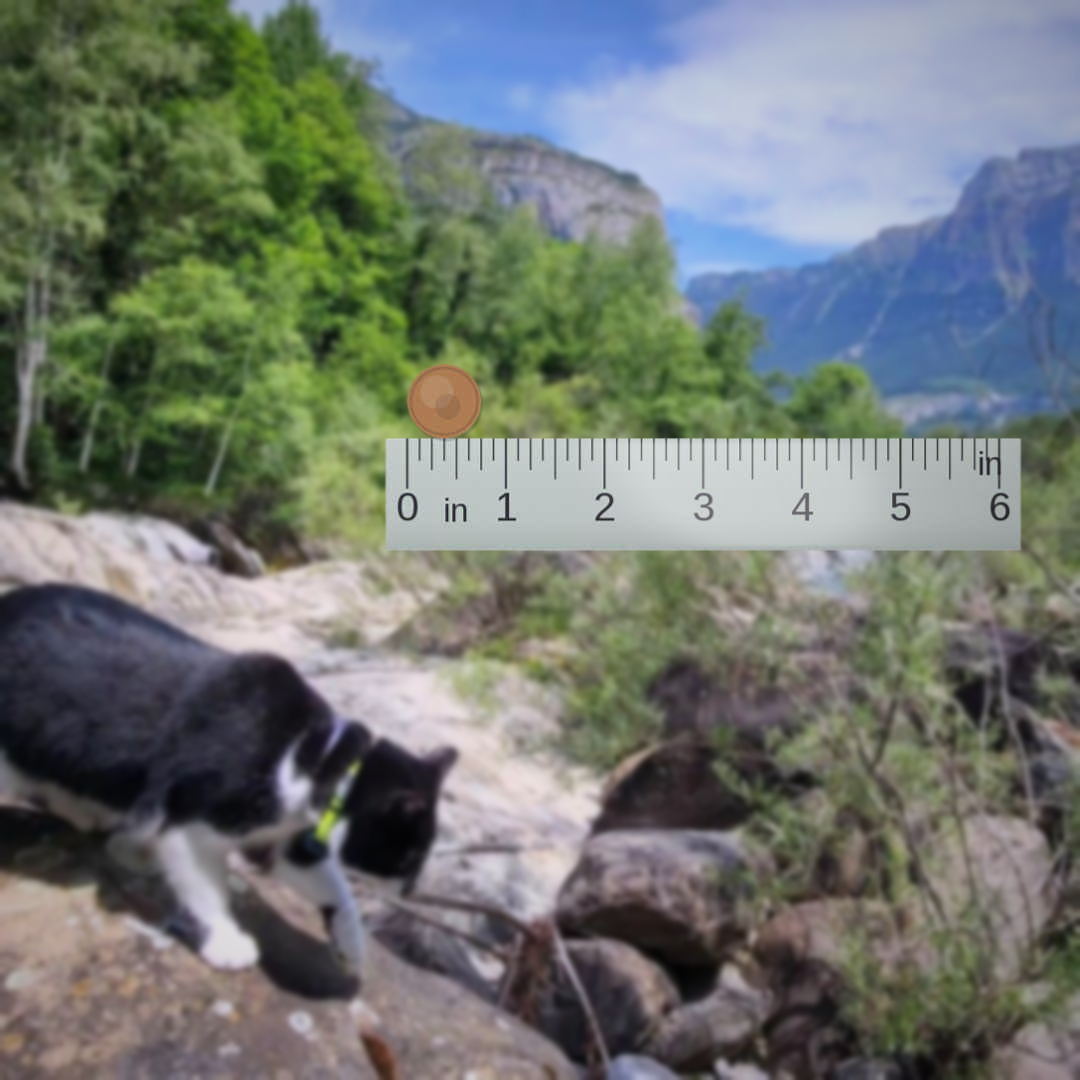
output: **0.75** in
